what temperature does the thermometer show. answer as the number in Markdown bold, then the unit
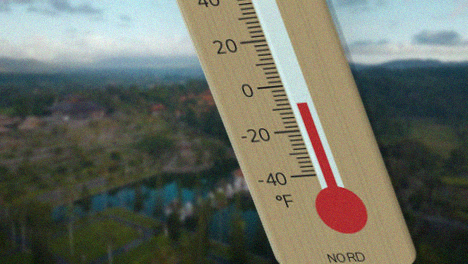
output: **-8** °F
